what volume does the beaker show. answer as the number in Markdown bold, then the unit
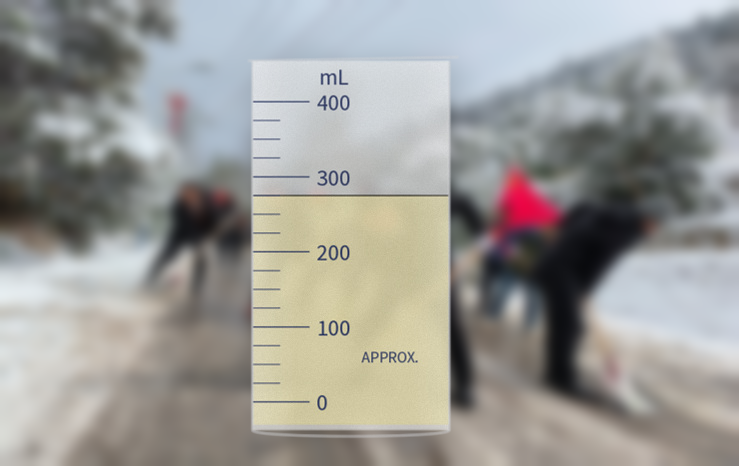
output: **275** mL
